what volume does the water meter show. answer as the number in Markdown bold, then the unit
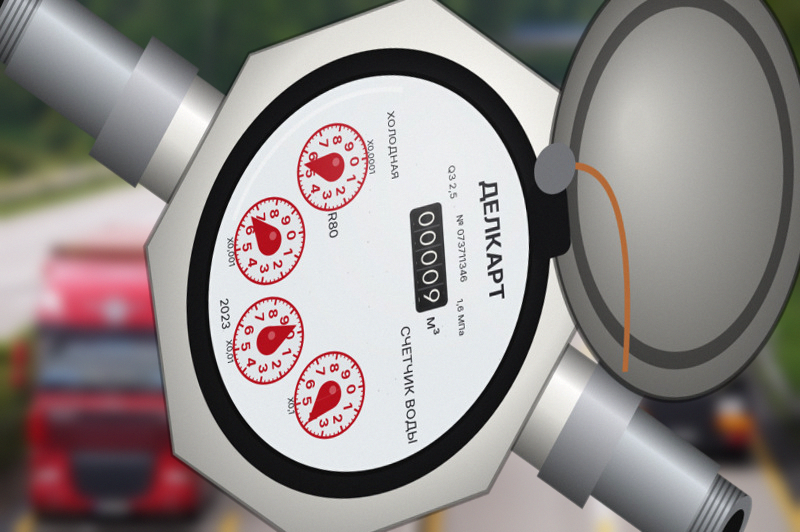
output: **9.3965** m³
